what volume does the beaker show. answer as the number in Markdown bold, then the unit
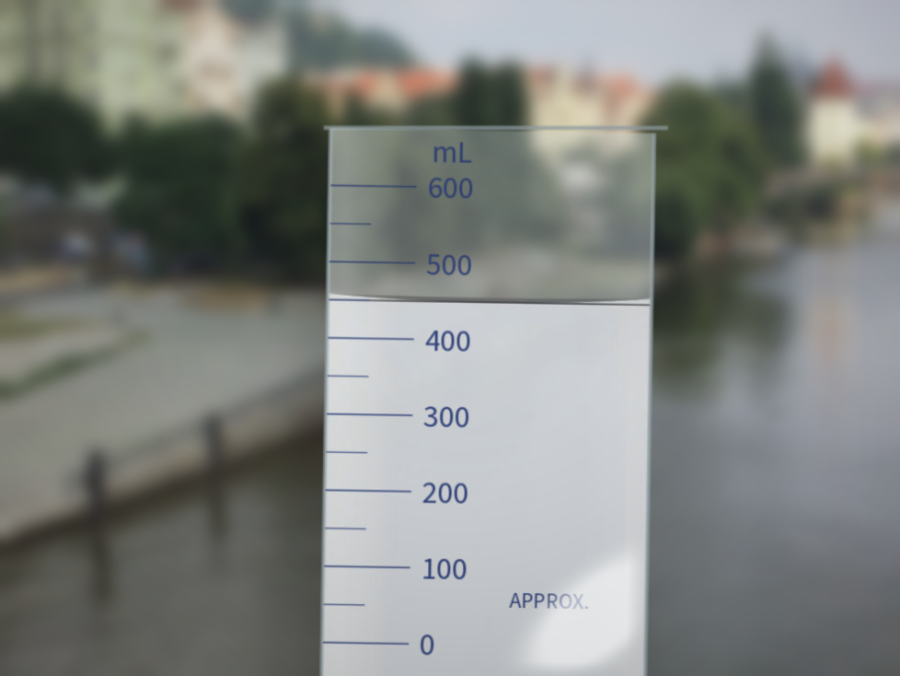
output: **450** mL
